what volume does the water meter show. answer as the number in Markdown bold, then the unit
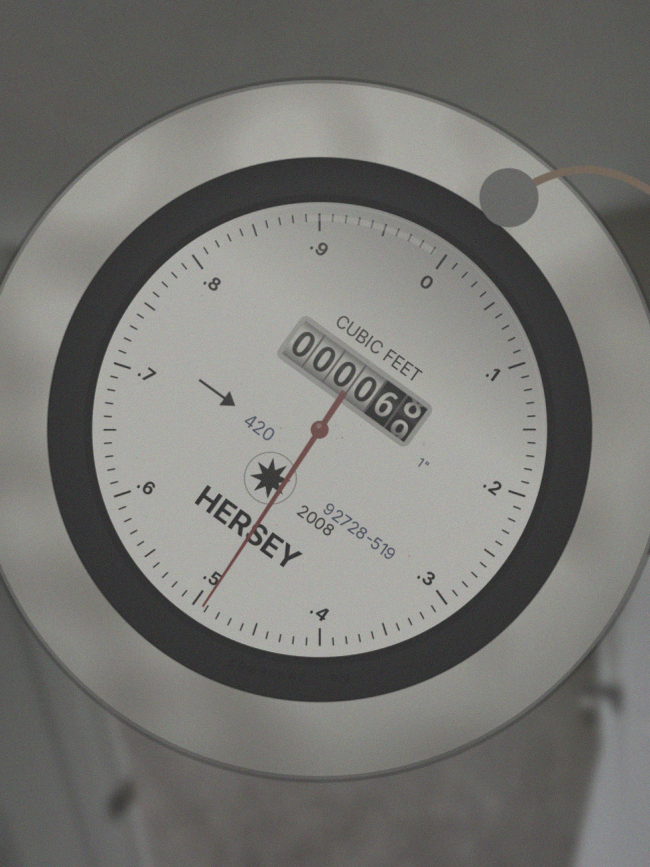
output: **68.49** ft³
